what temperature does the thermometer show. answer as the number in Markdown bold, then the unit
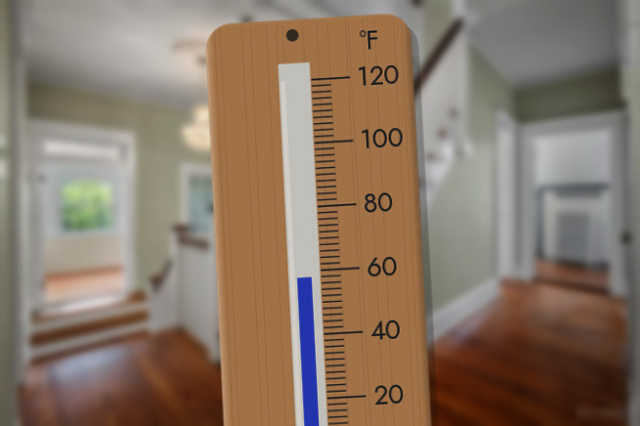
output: **58** °F
